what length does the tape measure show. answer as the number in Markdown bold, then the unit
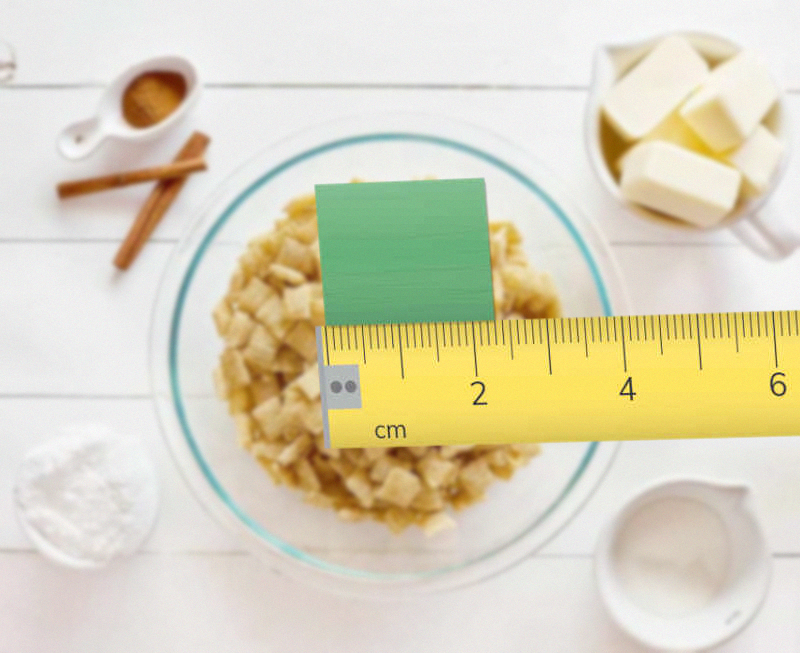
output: **2.3** cm
